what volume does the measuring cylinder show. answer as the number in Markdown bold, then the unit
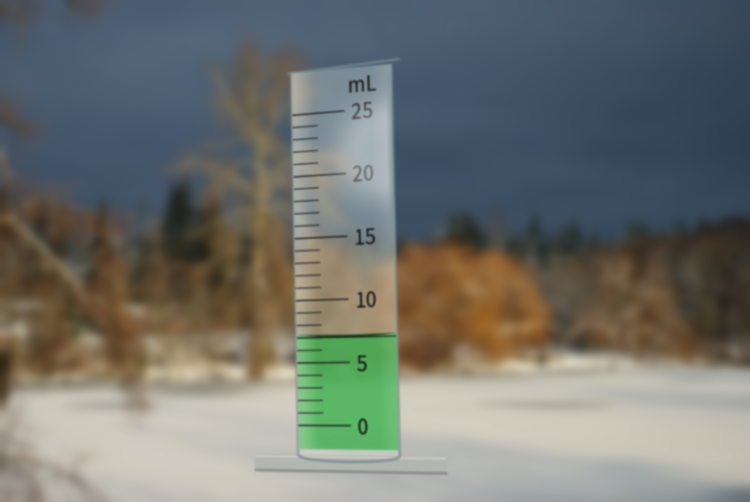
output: **7** mL
